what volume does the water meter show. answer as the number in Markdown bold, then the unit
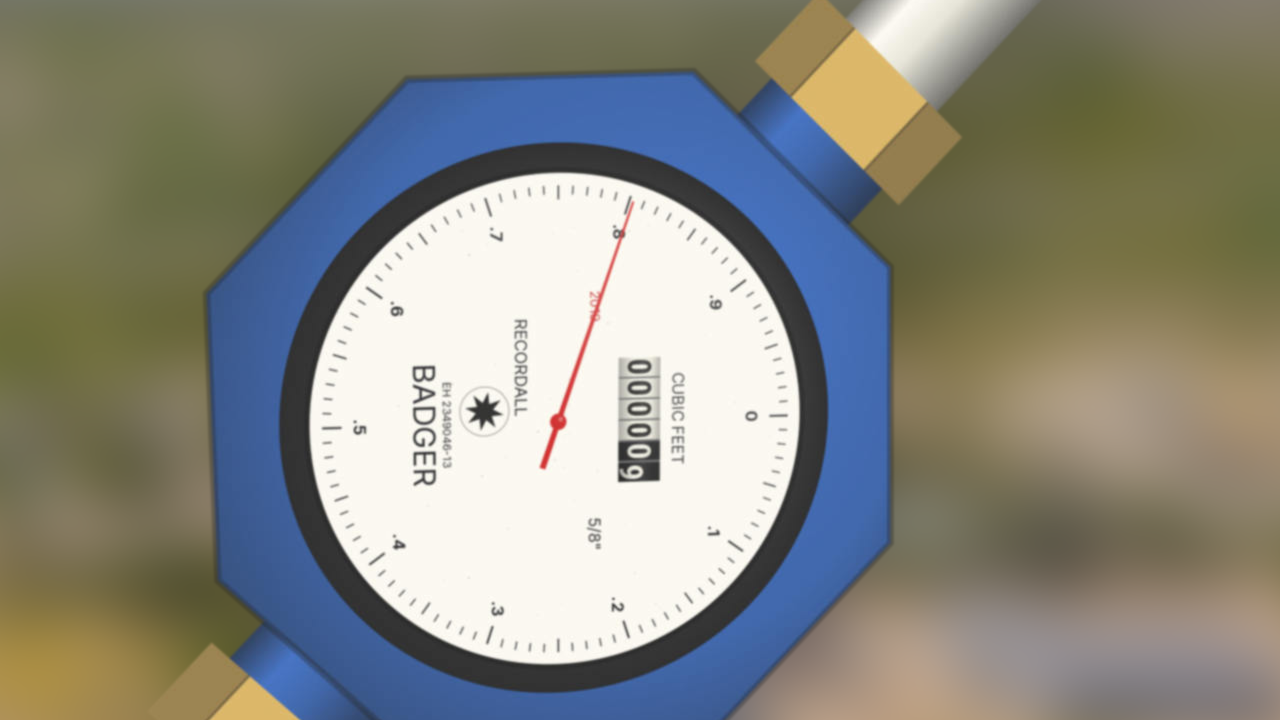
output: **8.80** ft³
